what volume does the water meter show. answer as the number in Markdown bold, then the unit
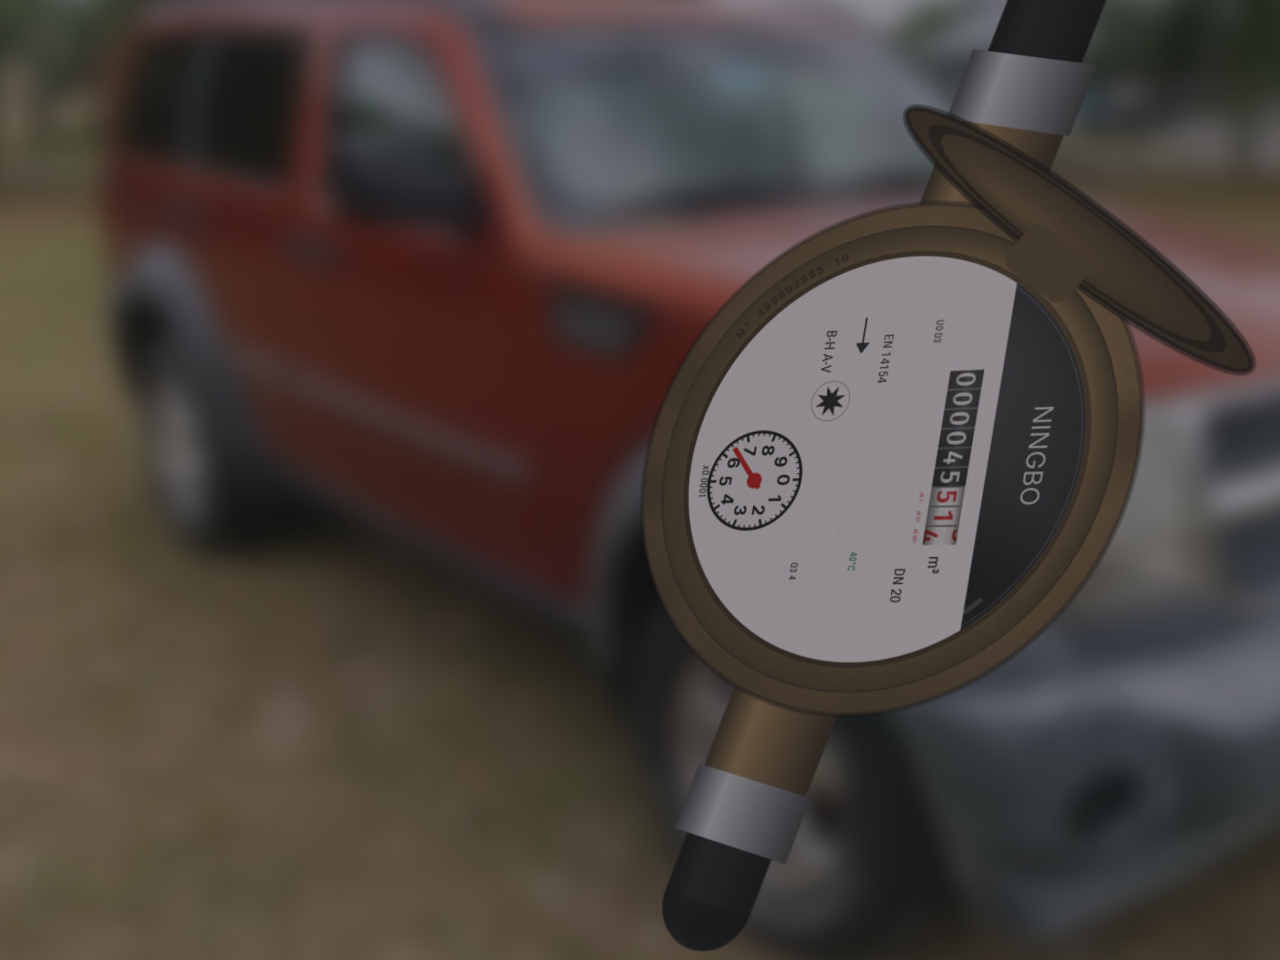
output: **45.5136** m³
